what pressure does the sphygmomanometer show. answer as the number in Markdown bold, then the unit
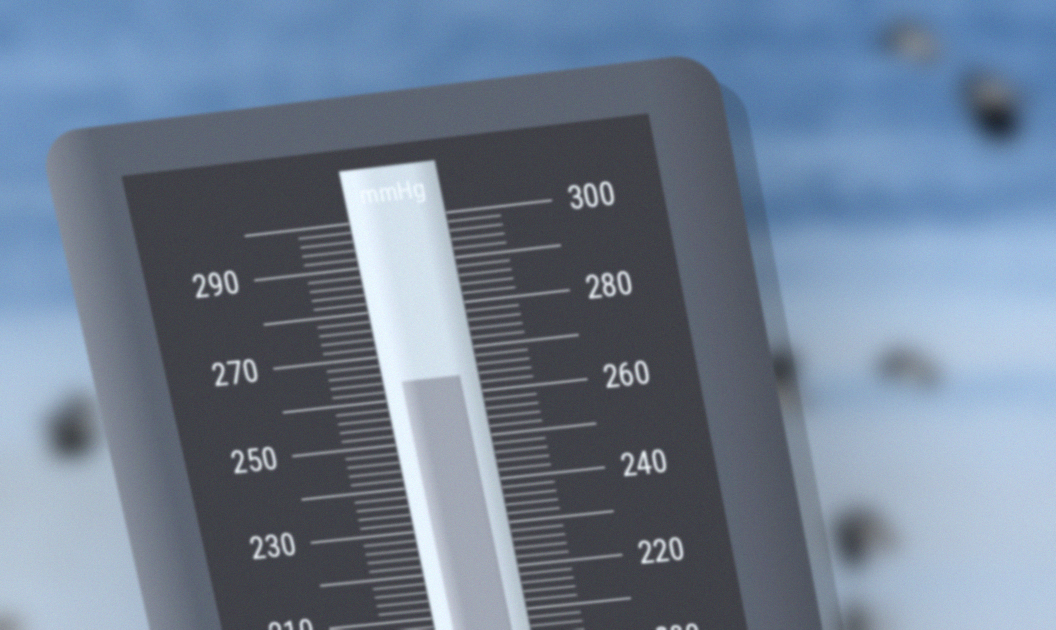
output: **264** mmHg
